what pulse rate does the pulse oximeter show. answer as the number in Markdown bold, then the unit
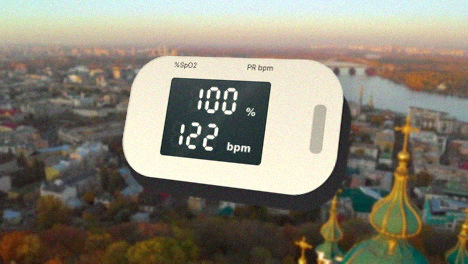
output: **122** bpm
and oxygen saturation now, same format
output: **100** %
